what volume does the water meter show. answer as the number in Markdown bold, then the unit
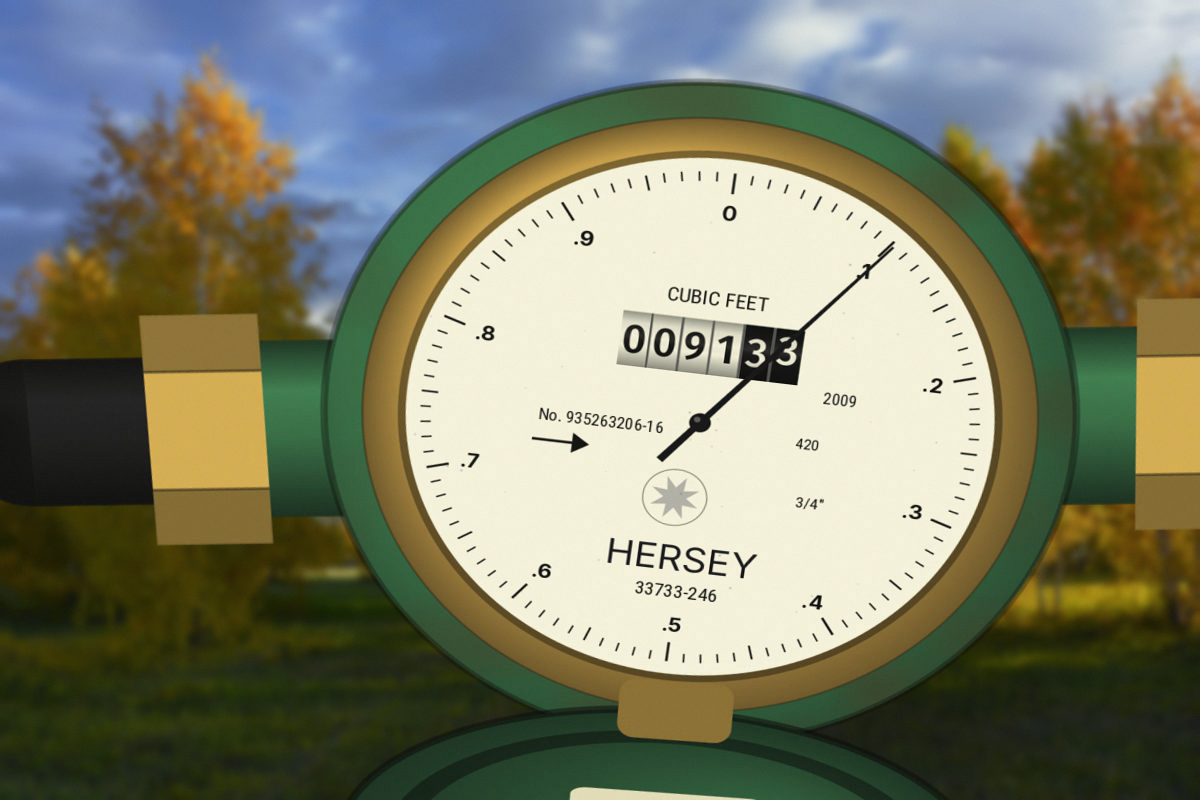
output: **9133.10** ft³
